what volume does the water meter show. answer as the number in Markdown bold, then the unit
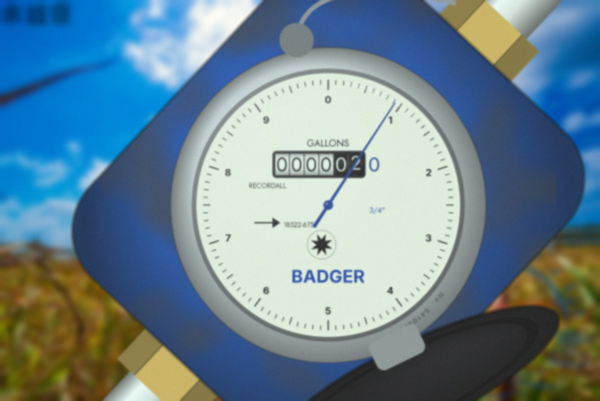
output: **20.9** gal
